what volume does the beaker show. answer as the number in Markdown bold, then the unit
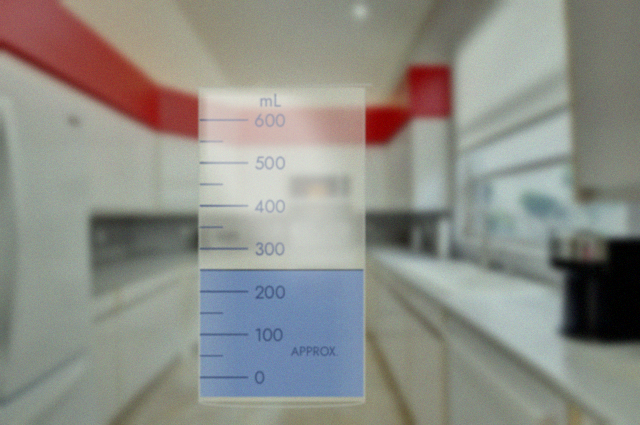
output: **250** mL
